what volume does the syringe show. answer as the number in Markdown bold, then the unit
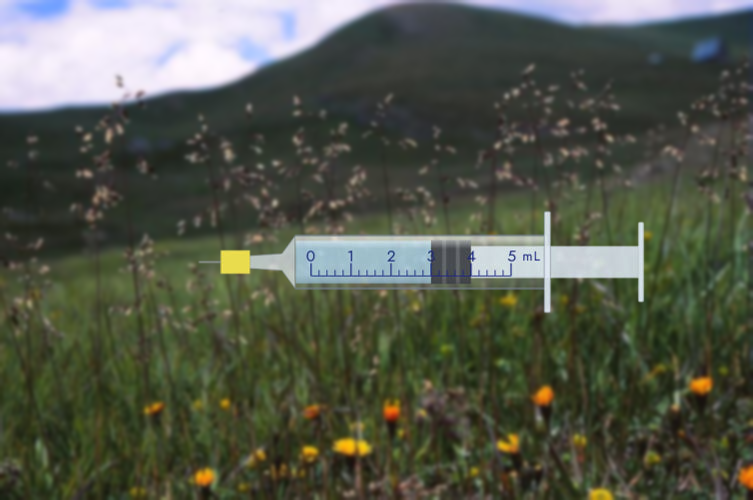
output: **3** mL
